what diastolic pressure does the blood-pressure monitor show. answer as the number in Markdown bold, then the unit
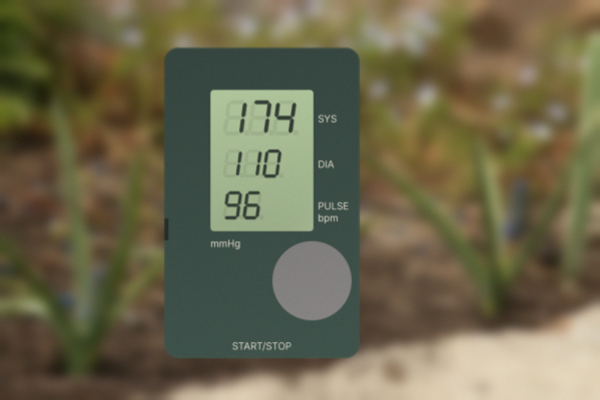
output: **110** mmHg
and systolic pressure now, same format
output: **174** mmHg
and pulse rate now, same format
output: **96** bpm
